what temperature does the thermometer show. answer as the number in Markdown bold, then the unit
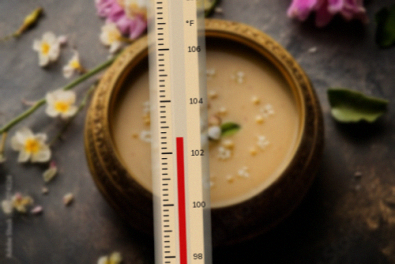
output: **102.6** °F
